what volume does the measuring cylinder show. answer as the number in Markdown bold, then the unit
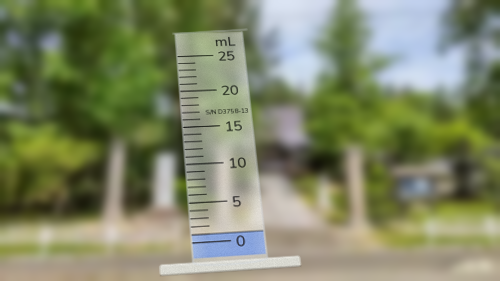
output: **1** mL
